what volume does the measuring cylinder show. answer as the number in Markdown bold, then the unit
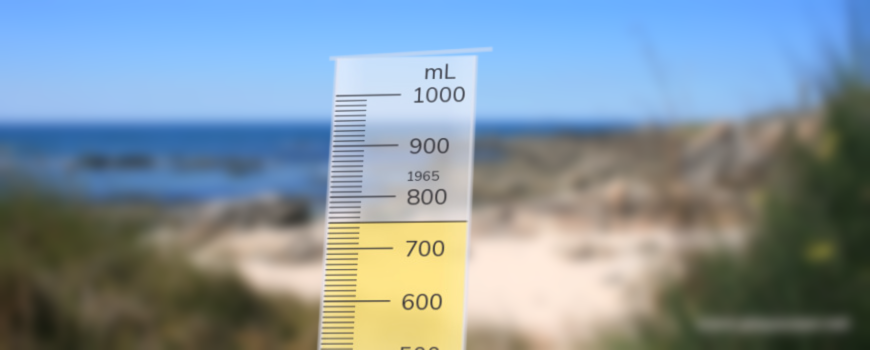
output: **750** mL
